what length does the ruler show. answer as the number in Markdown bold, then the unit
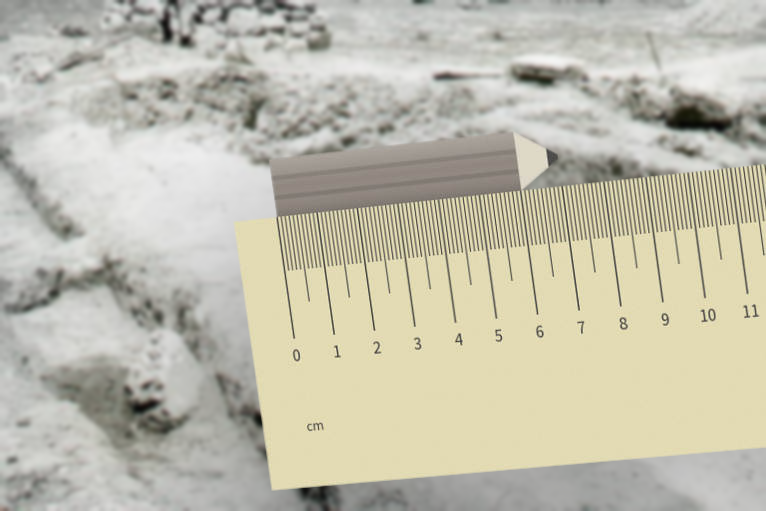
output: **7** cm
